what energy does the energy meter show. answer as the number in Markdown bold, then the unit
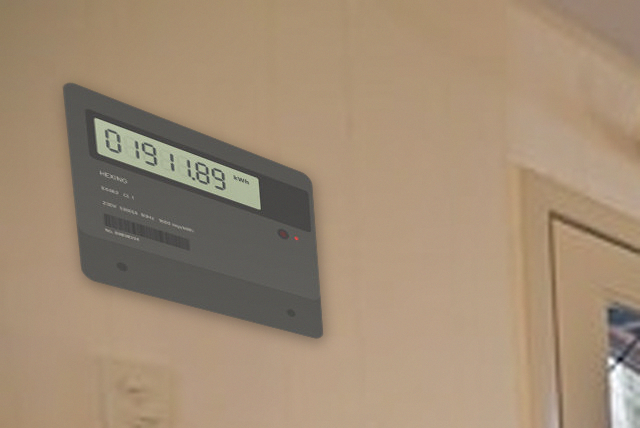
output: **1911.89** kWh
